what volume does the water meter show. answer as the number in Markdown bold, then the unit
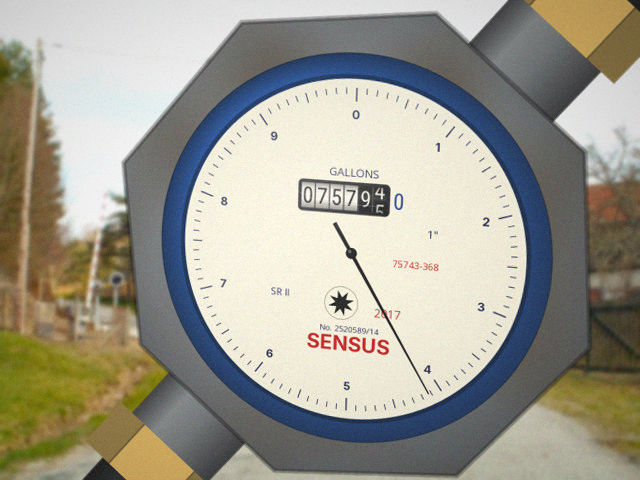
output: **757944.1** gal
